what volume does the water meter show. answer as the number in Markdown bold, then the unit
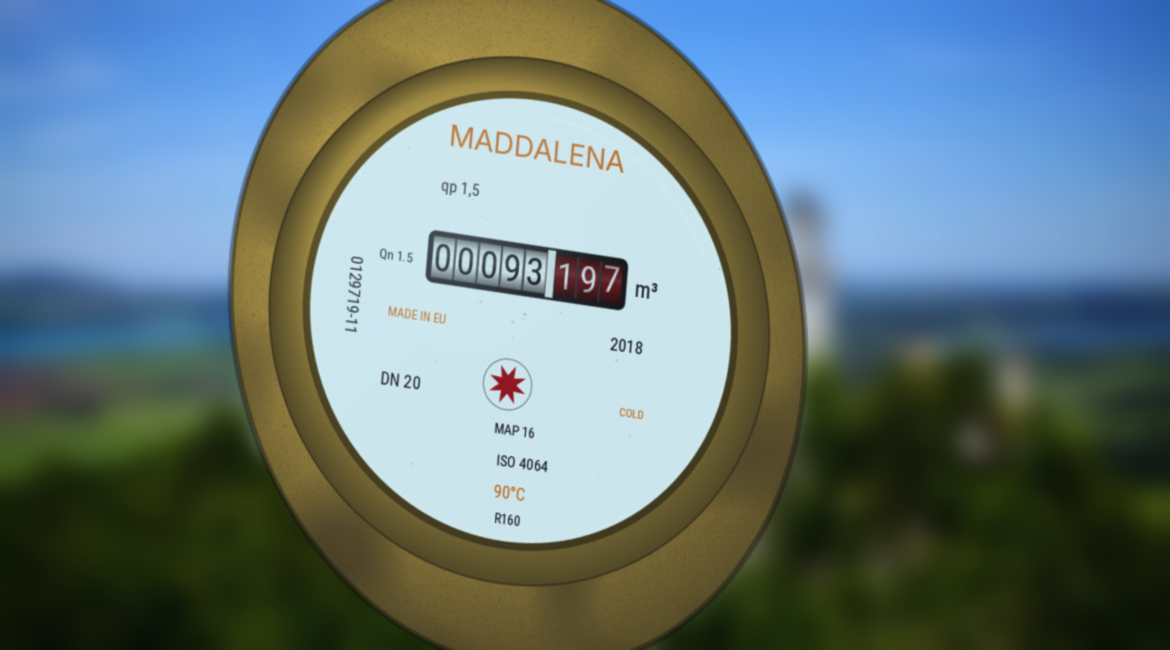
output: **93.197** m³
